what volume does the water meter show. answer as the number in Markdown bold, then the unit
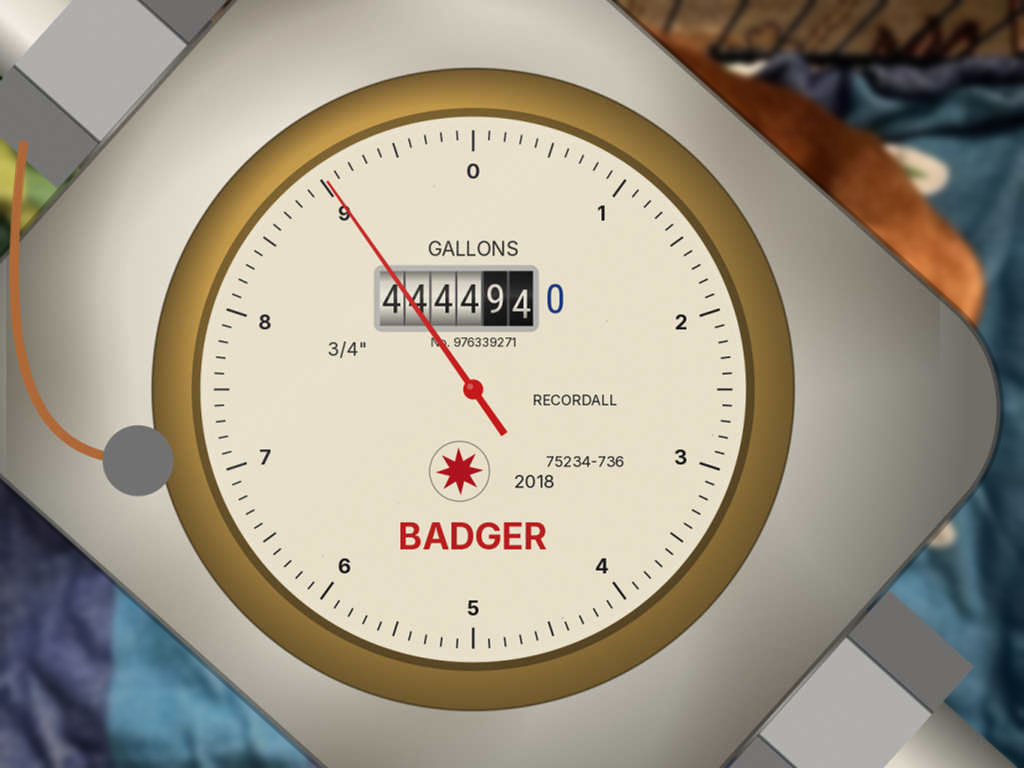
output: **4444939.0** gal
